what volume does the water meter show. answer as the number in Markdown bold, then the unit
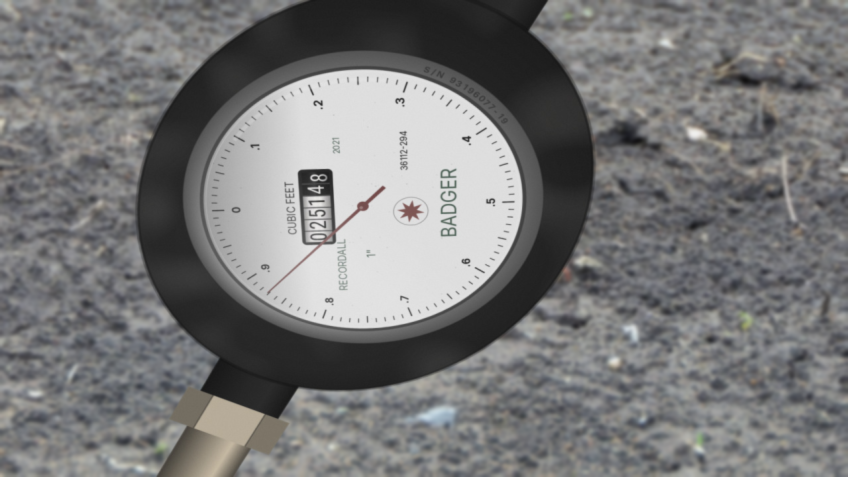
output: **25147.87** ft³
